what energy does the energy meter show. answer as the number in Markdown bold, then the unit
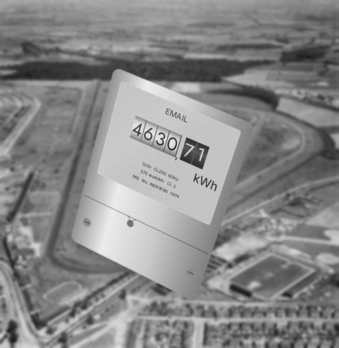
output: **4630.71** kWh
